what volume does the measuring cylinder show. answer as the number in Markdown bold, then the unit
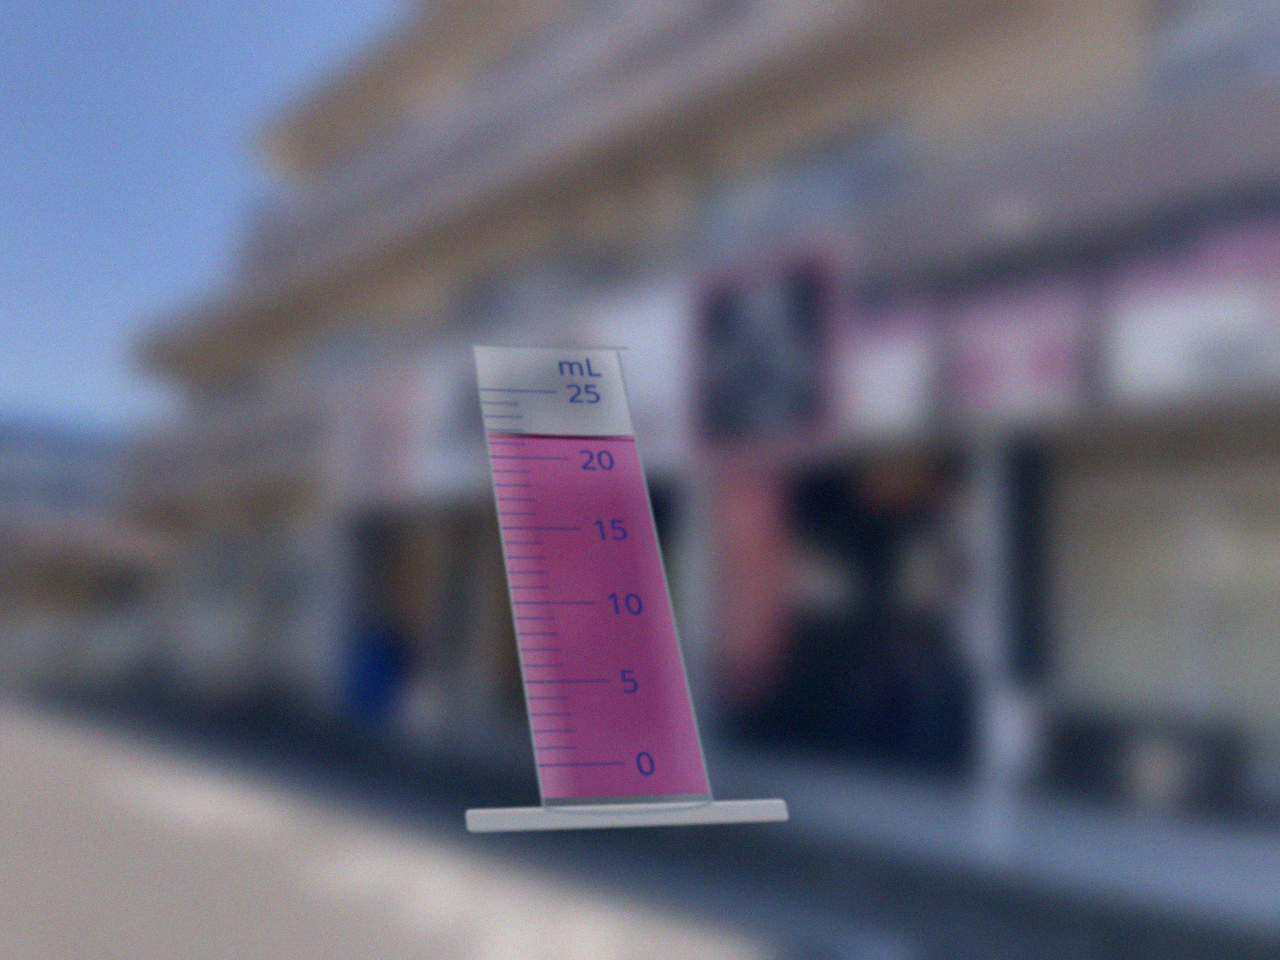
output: **21.5** mL
